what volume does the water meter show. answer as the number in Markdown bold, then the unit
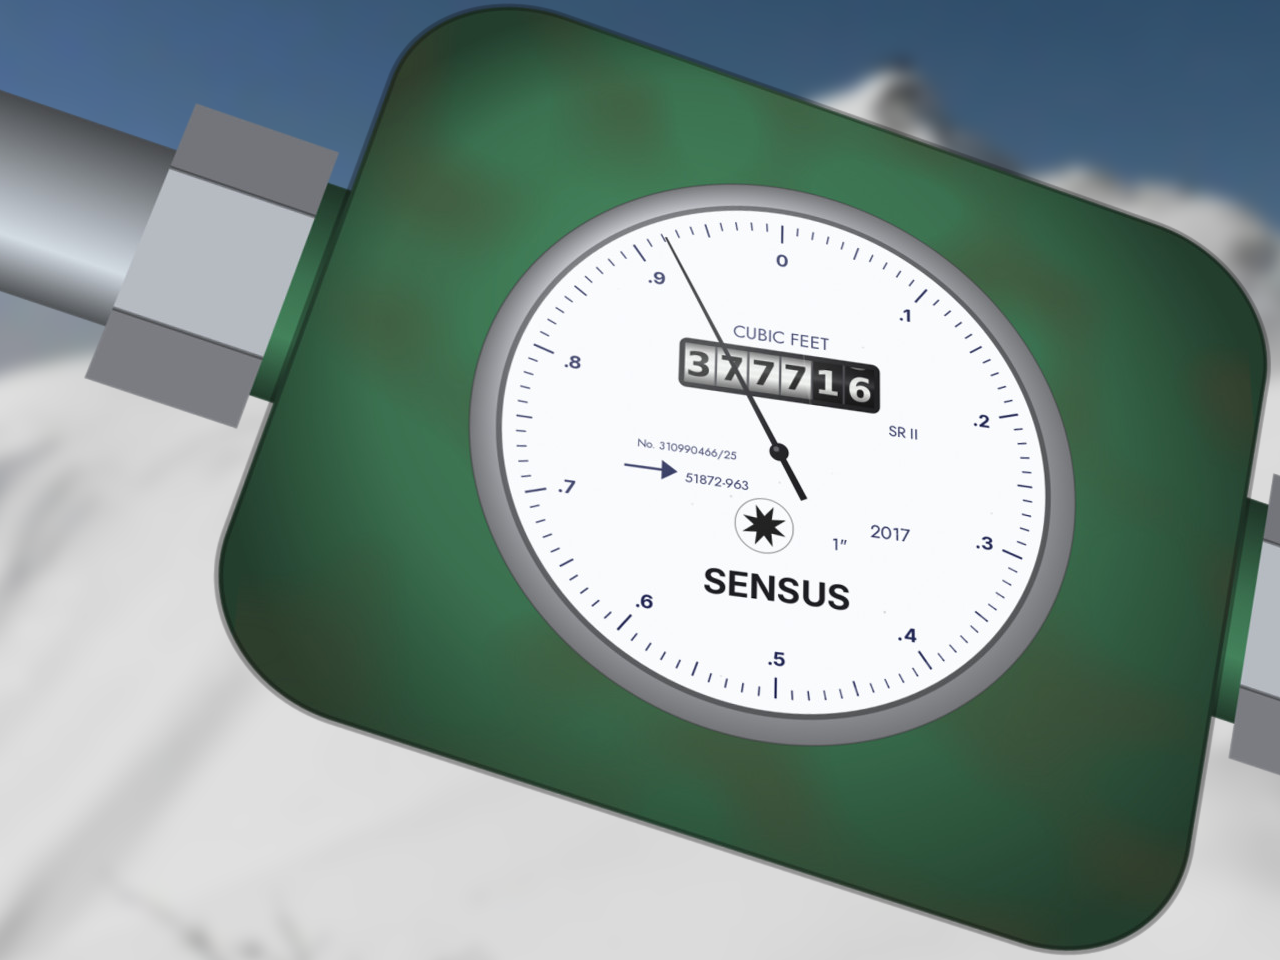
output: **377715.92** ft³
